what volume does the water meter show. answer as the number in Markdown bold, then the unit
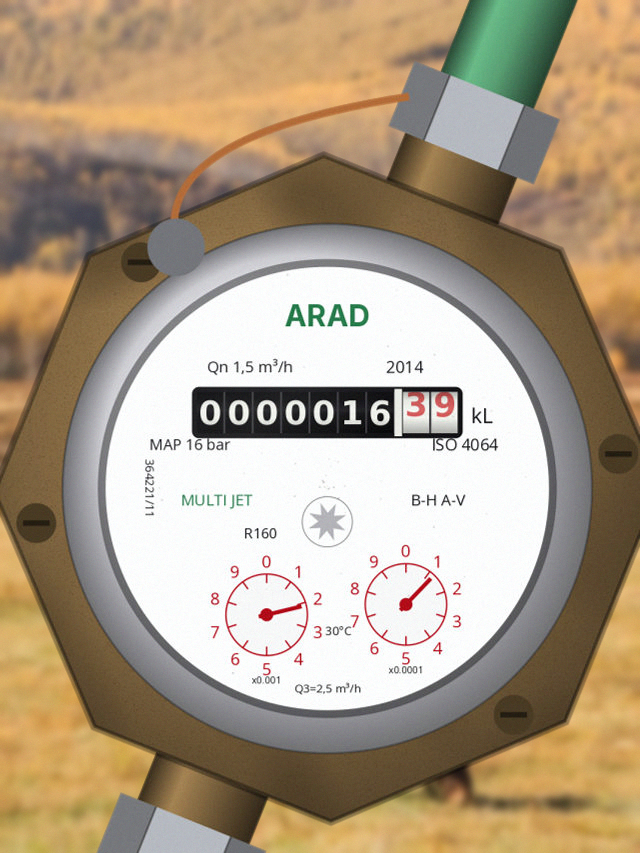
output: **16.3921** kL
